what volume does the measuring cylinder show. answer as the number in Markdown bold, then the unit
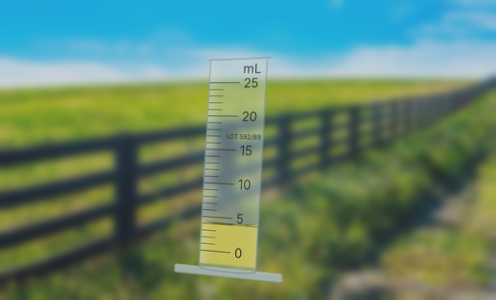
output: **4** mL
